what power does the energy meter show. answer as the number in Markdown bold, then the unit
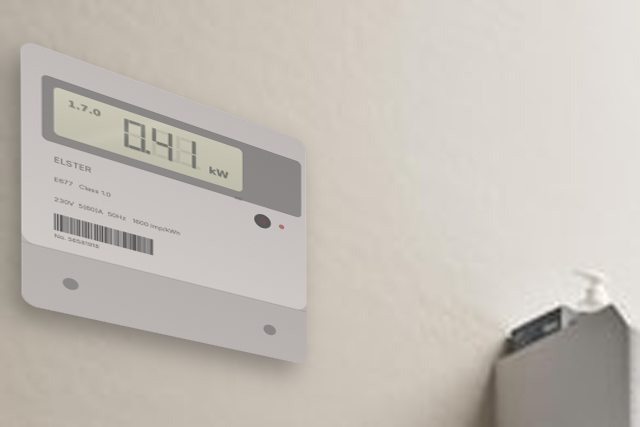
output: **0.41** kW
